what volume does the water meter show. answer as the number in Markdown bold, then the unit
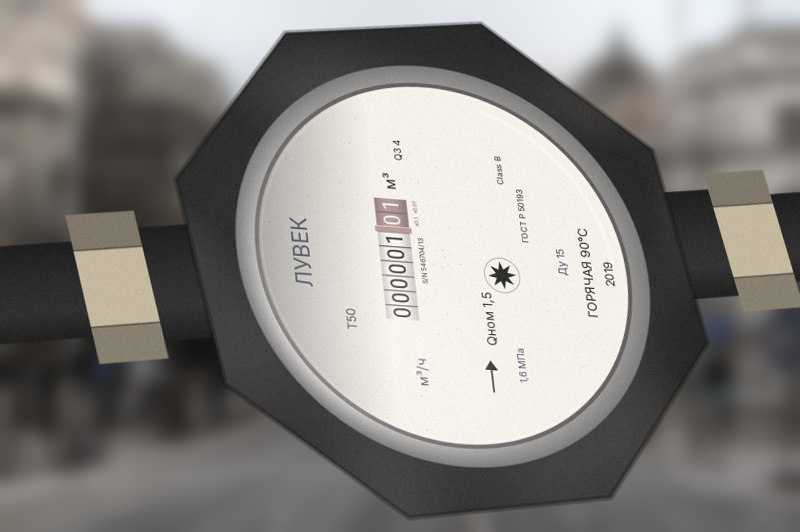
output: **1.01** m³
